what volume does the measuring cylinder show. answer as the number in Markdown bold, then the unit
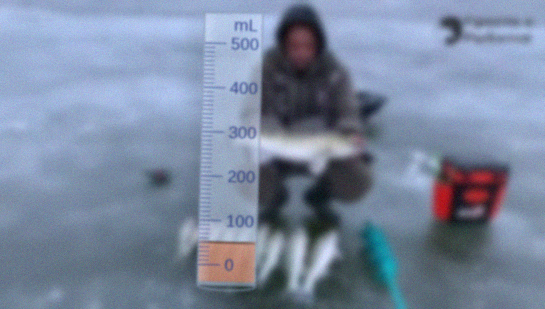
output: **50** mL
